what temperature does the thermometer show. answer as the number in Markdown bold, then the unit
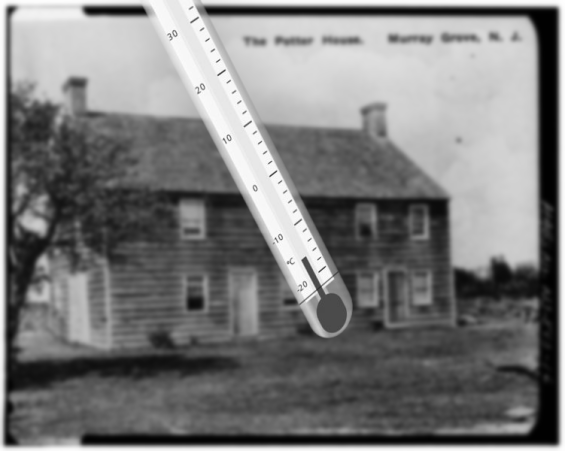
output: **-16** °C
